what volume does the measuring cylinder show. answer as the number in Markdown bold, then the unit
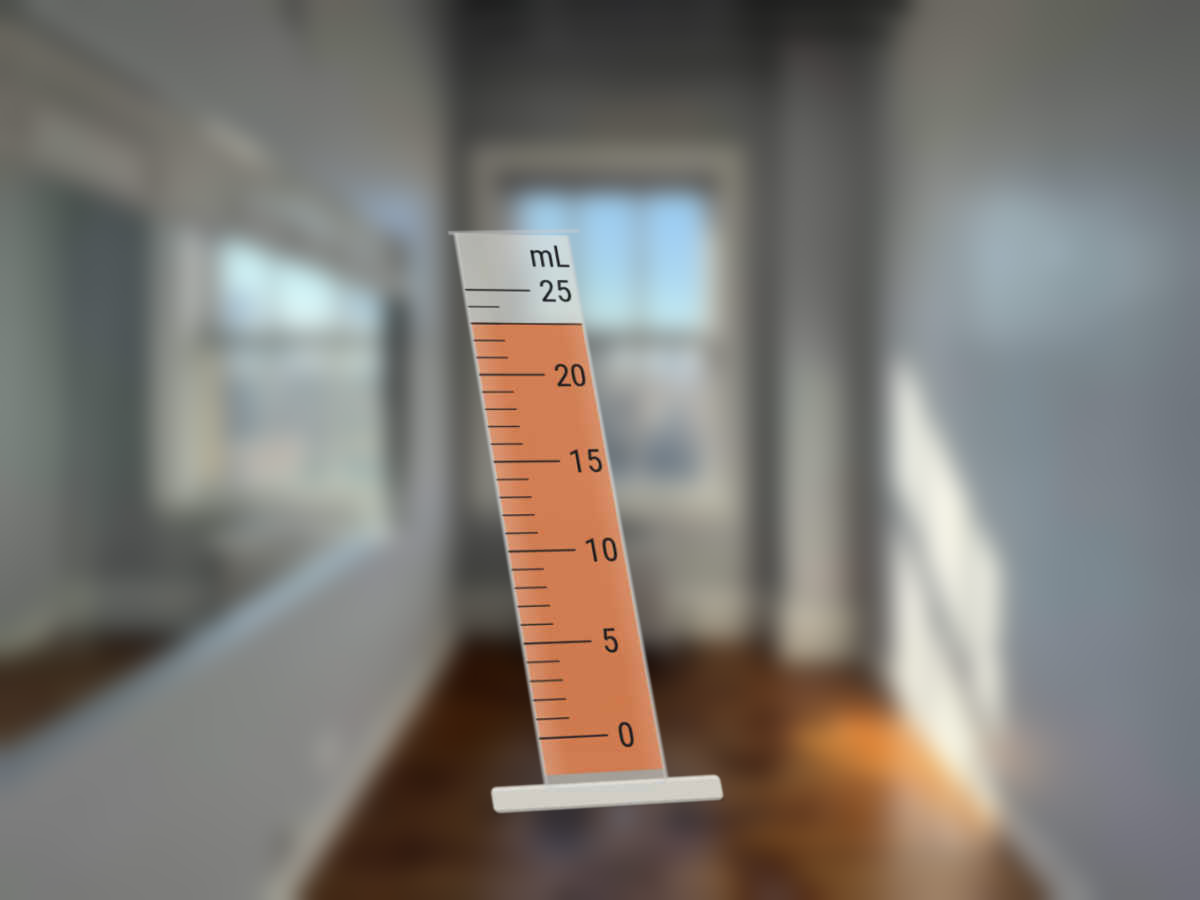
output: **23** mL
